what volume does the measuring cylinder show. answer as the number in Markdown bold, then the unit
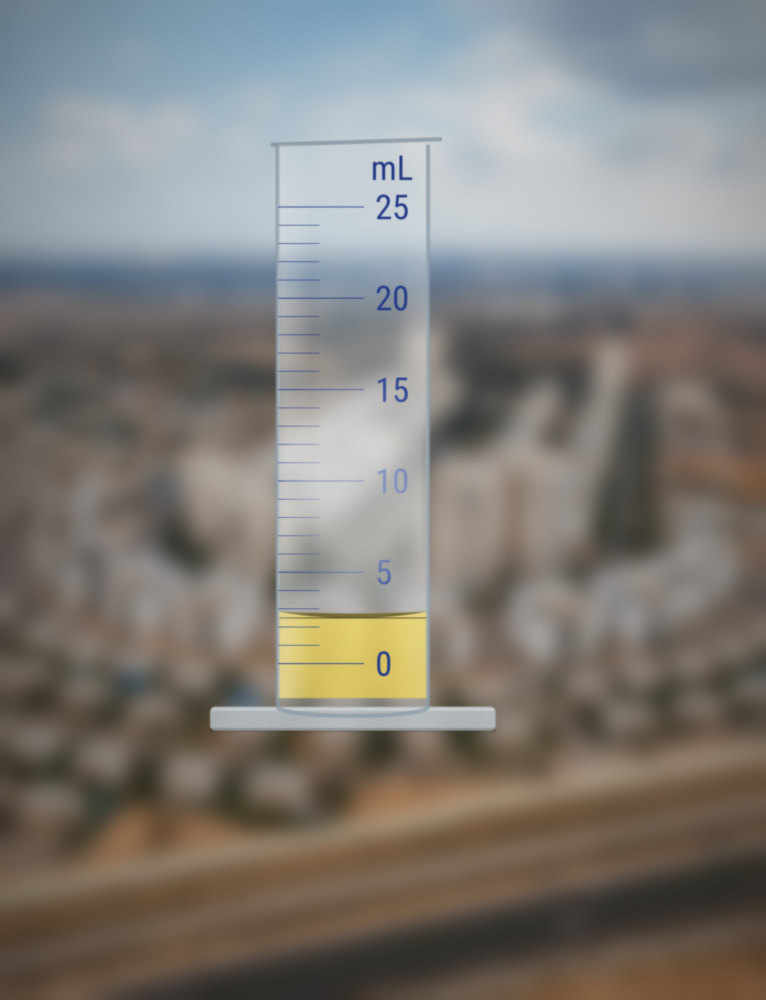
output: **2.5** mL
